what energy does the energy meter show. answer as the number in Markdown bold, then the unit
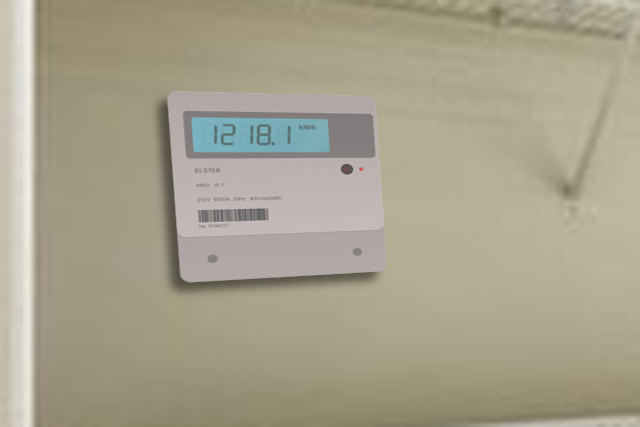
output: **1218.1** kWh
